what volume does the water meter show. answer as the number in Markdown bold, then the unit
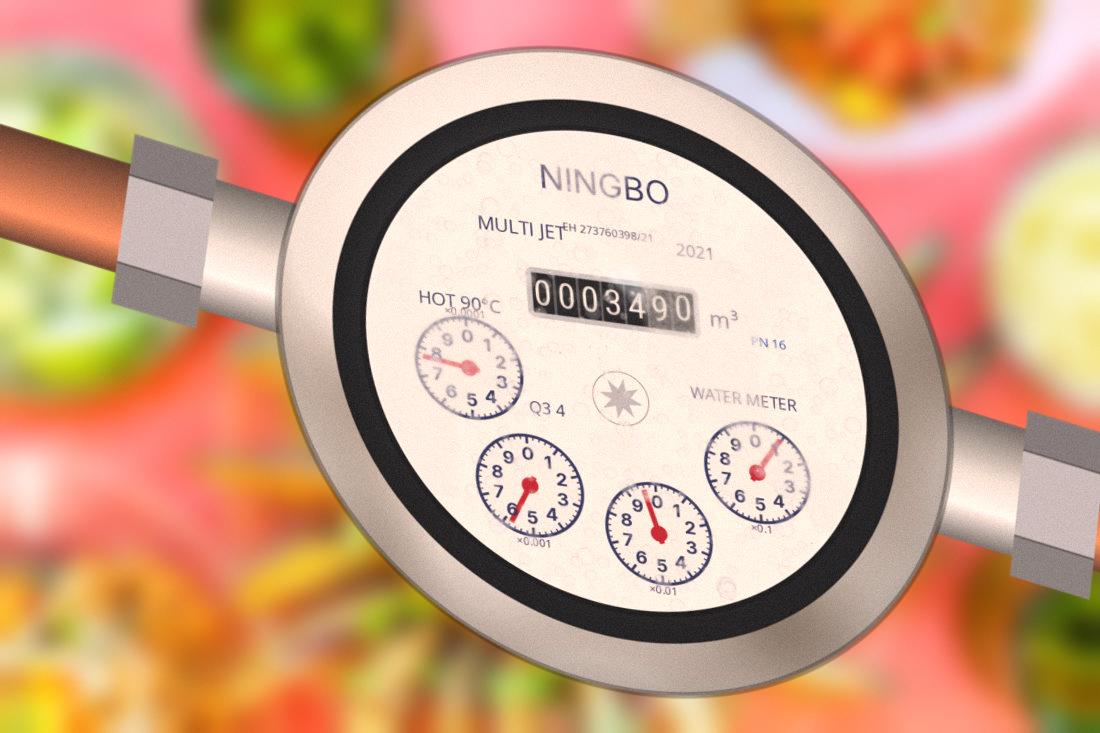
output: **3490.0957** m³
